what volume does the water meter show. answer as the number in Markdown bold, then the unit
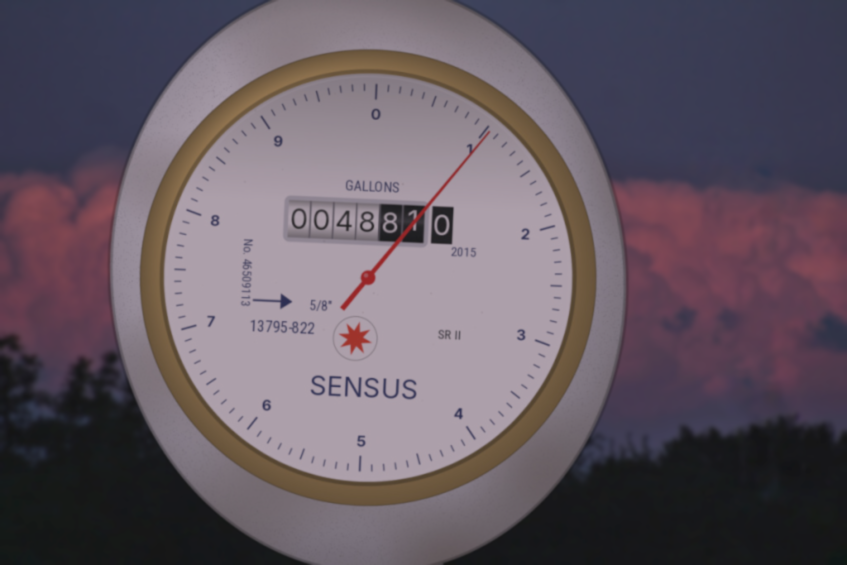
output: **48811.0** gal
